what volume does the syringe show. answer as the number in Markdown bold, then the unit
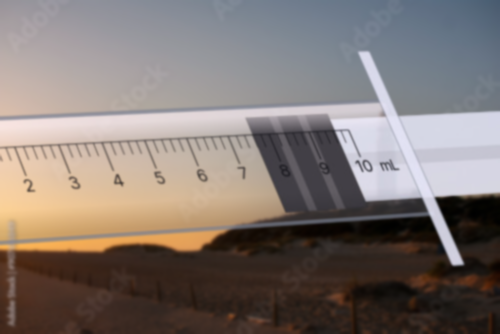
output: **7.6** mL
